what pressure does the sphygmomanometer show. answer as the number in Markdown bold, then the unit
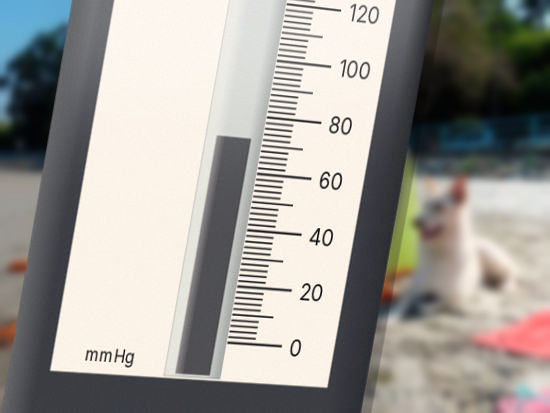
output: **72** mmHg
